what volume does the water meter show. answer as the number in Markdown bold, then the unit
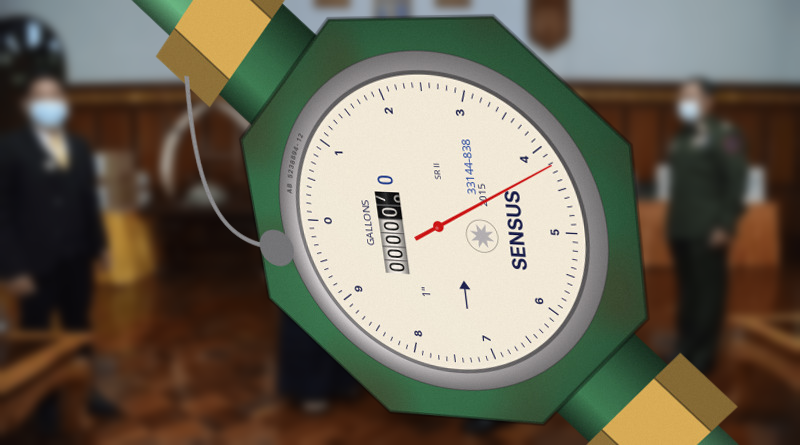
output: **74.2** gal
